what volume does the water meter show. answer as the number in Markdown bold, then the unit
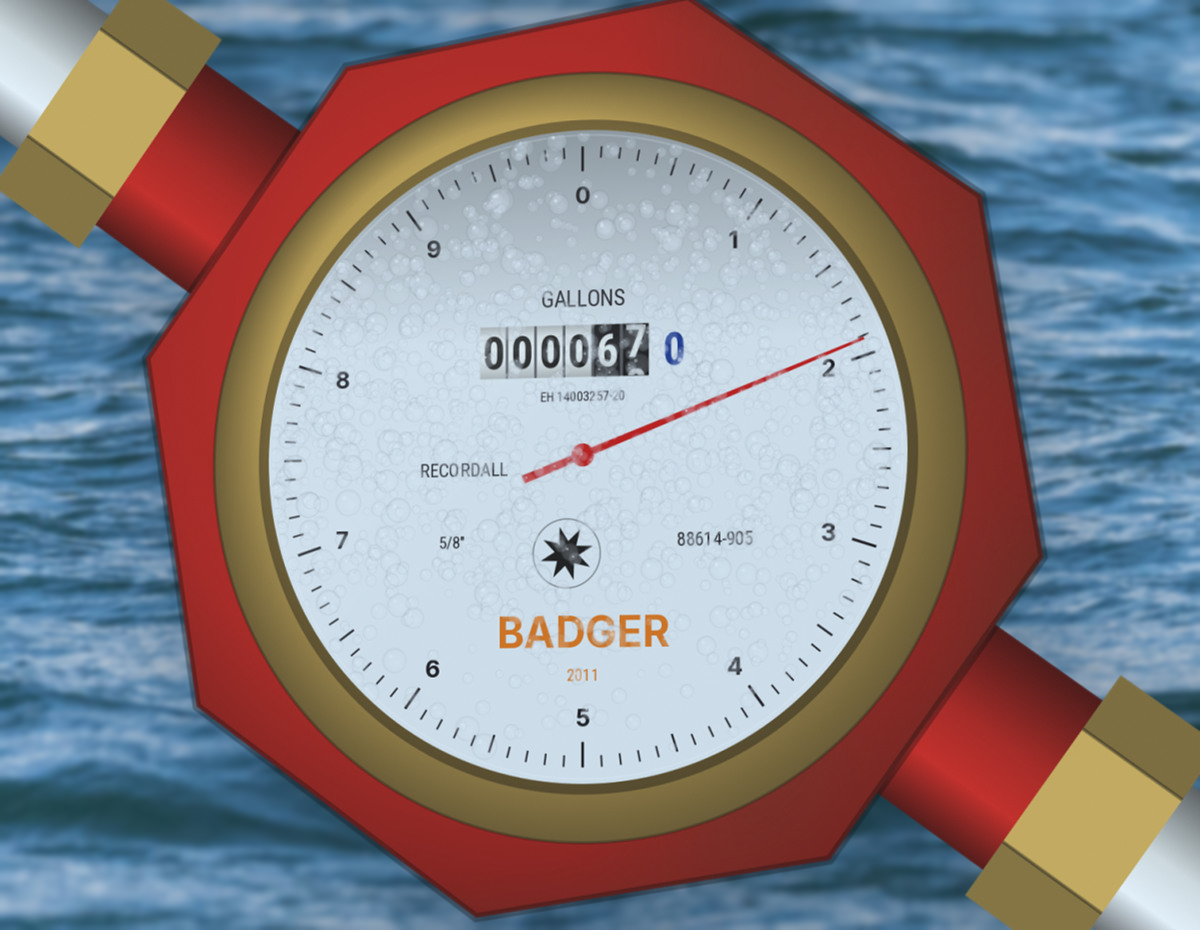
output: **671.9** gal
